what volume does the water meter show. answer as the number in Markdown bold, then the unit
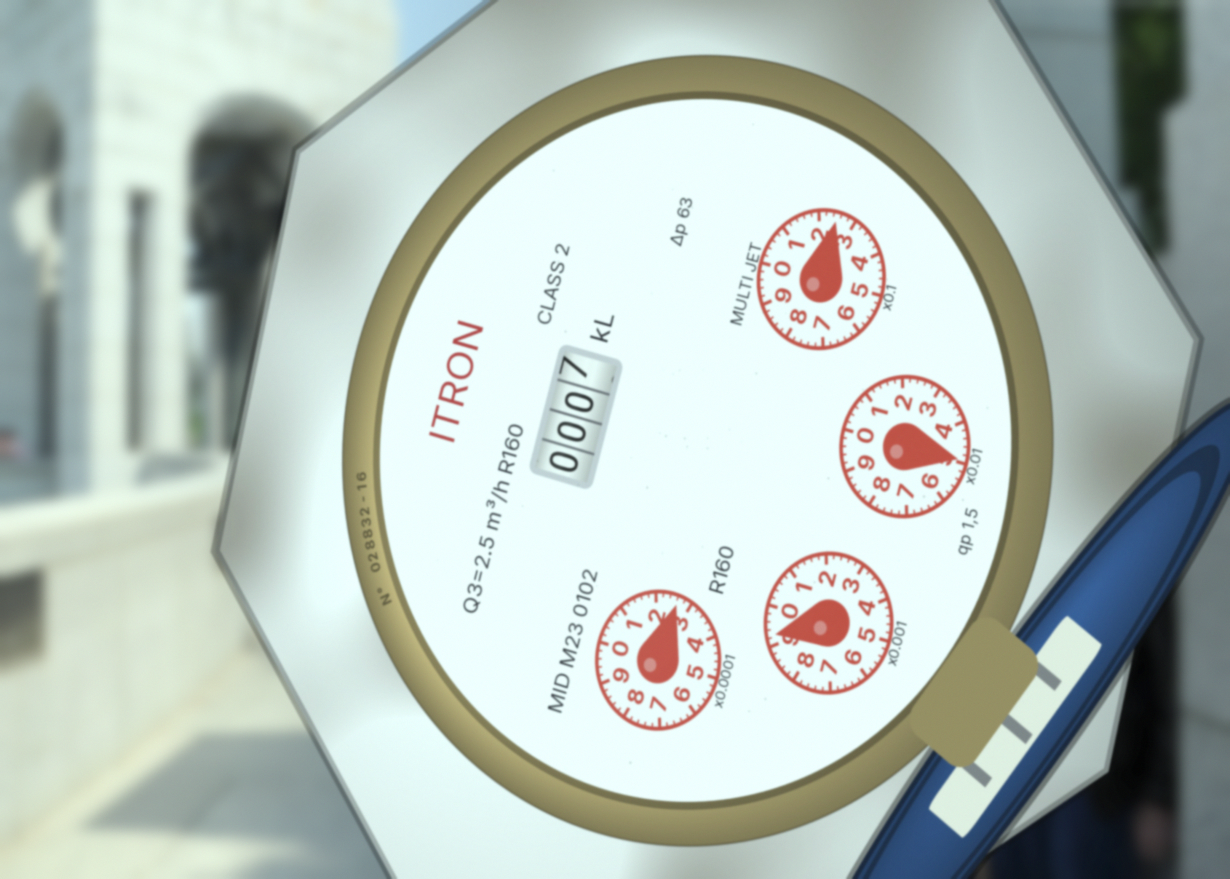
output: **7.2492** kL
